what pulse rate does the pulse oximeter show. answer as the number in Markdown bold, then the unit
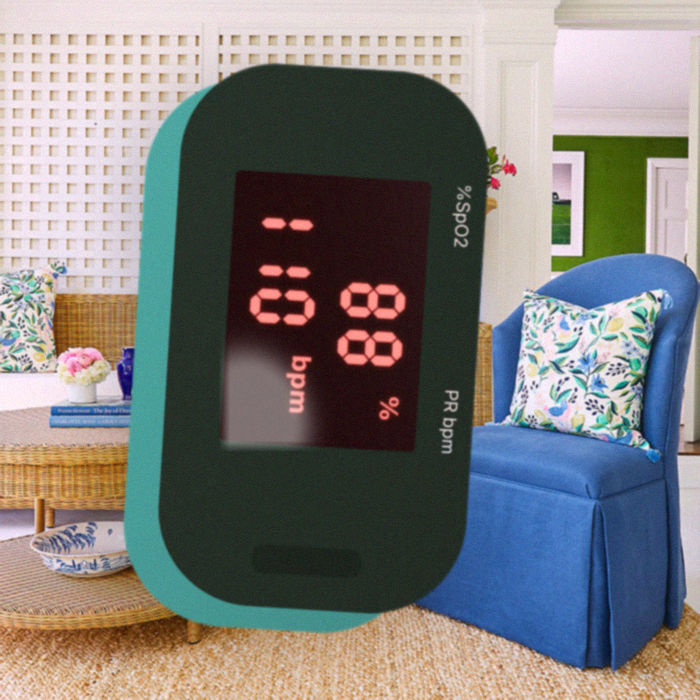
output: **110** bpm
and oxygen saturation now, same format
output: **88** %
